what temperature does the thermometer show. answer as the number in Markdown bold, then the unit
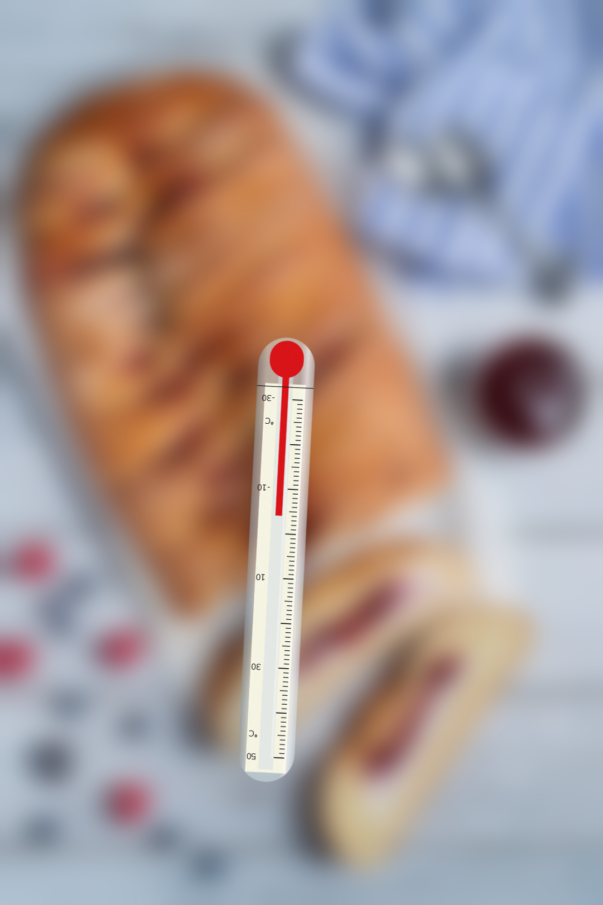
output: **-4** °C
